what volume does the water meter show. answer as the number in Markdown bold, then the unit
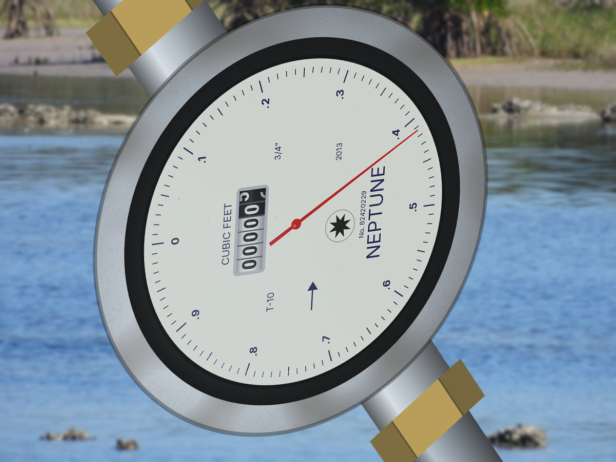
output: **5.41** ft³
